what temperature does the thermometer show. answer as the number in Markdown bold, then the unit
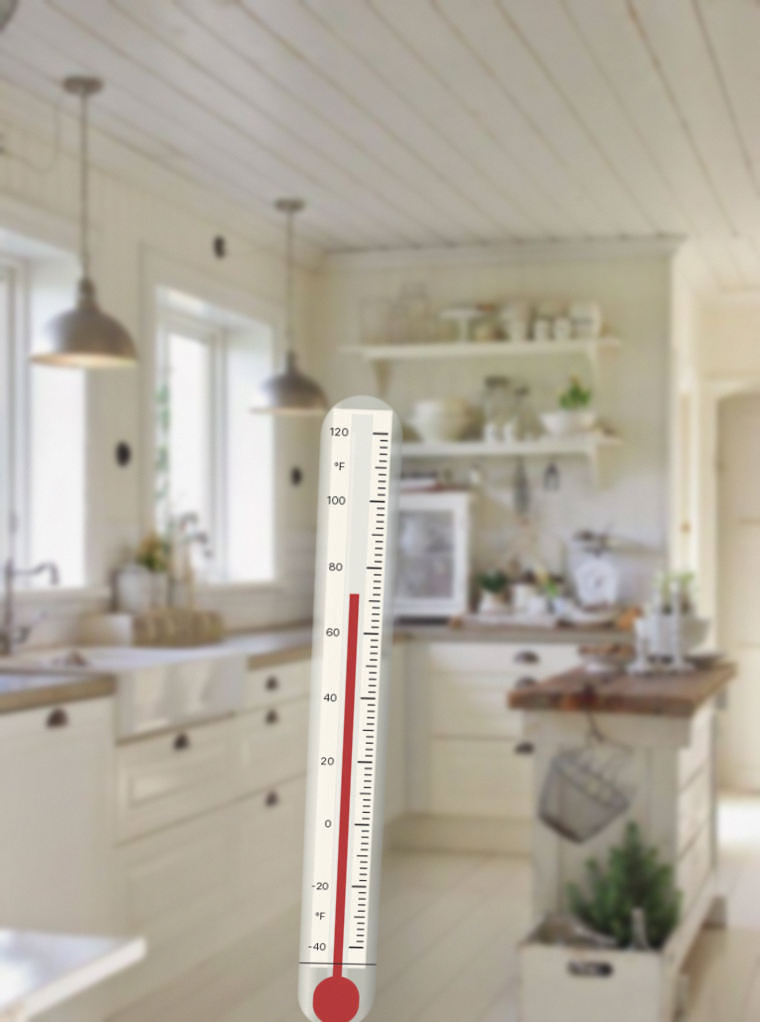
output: **72** °F
